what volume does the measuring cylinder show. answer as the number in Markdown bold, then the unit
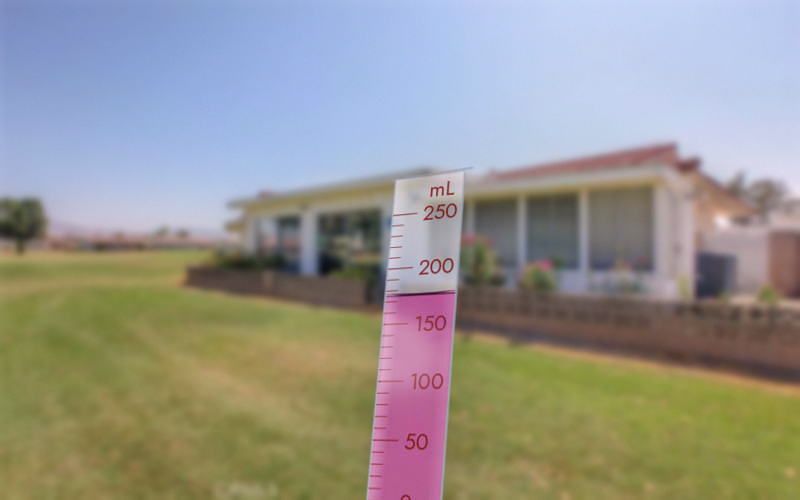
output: **175** mL
